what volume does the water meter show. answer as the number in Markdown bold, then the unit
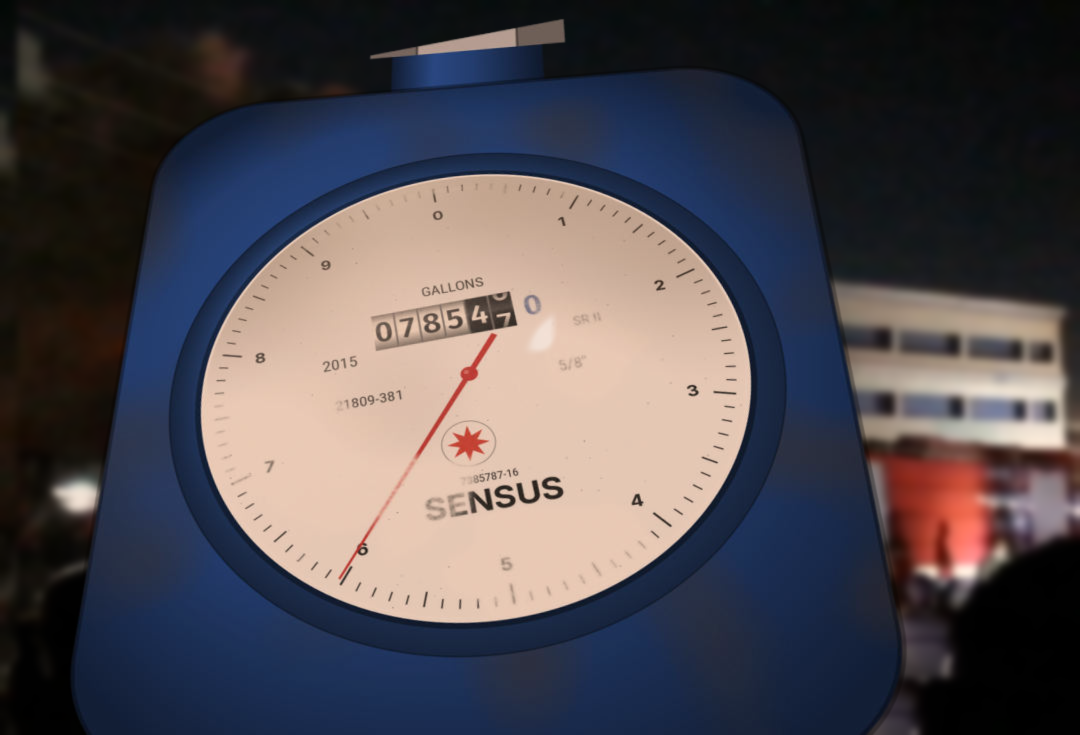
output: **785466.0** gal
